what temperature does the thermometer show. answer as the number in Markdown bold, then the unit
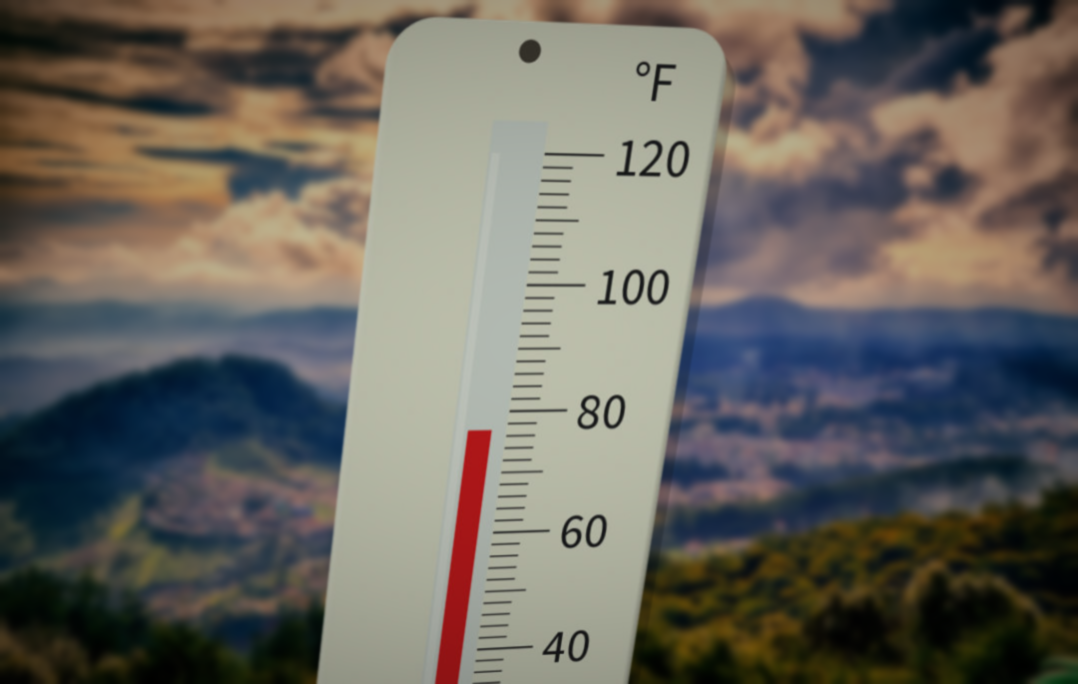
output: **77** °F
